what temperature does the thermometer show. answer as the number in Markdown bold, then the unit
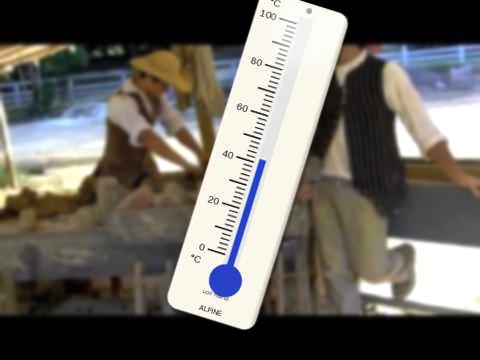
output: **42** °C
